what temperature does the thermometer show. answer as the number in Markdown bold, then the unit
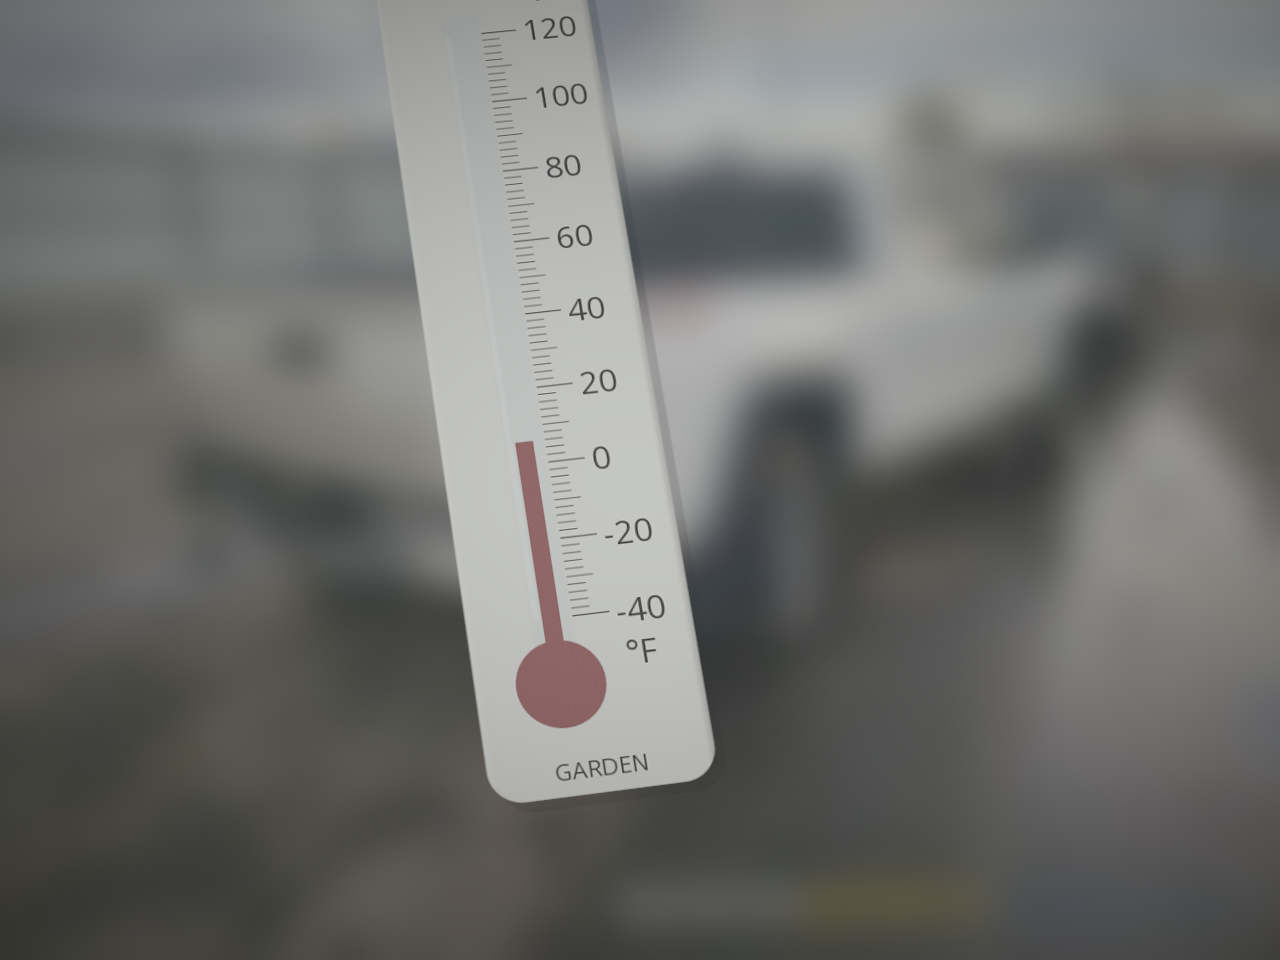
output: **6** °F
